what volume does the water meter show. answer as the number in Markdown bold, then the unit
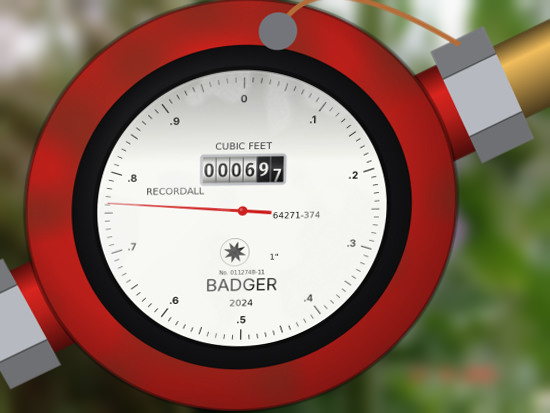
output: **696.76** ft³
